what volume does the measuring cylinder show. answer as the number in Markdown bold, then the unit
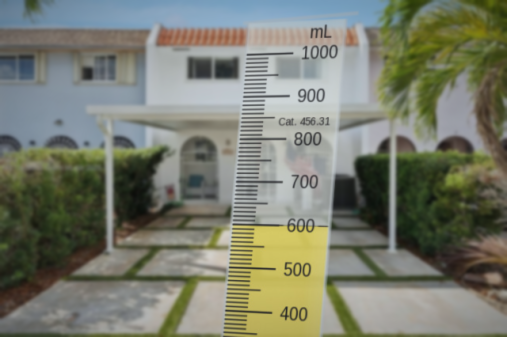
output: **600** mL
